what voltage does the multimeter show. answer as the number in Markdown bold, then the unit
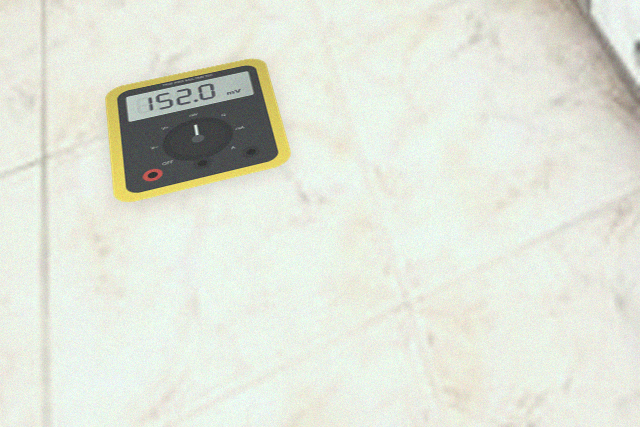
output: **152.0** mV
